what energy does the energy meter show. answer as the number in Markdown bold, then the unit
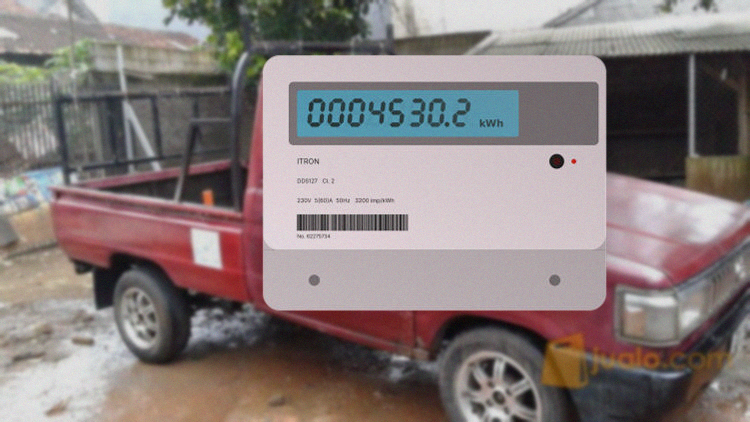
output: **4530.2** kWh
